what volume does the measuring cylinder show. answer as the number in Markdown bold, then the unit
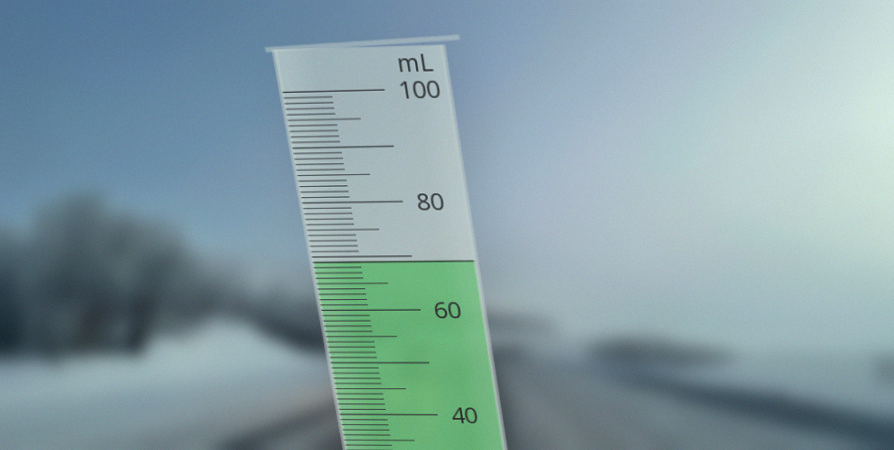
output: **69** mL
